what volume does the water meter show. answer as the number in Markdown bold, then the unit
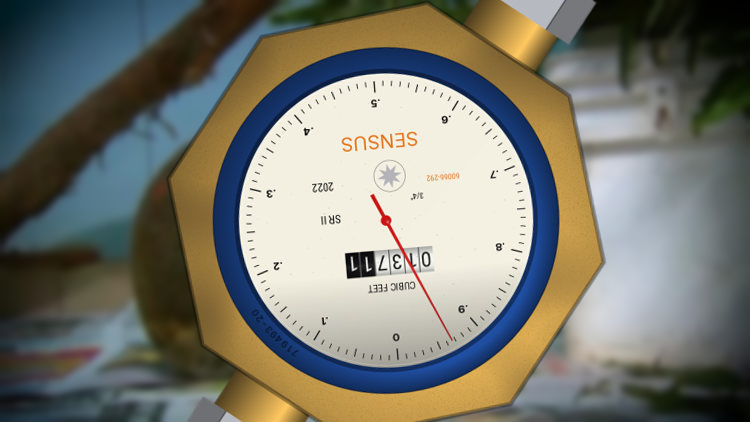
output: **13710.93** ft³
